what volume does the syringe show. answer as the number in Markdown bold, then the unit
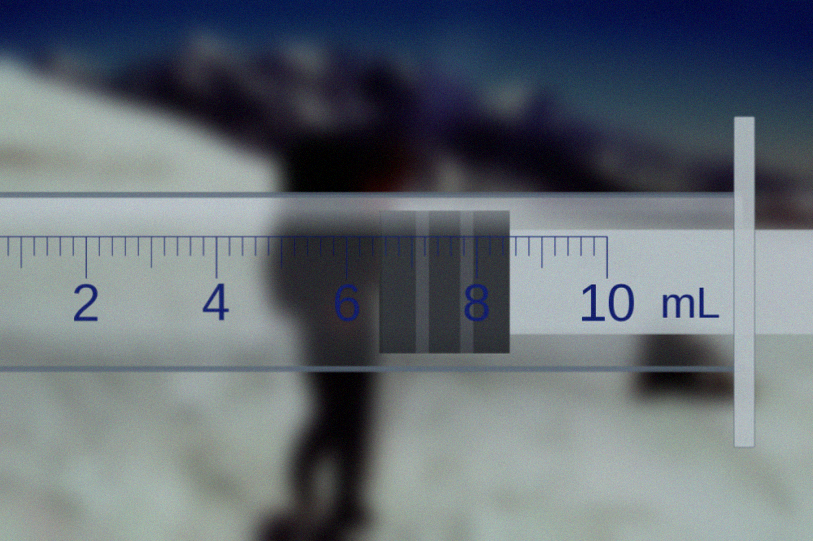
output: **6.5** mL
